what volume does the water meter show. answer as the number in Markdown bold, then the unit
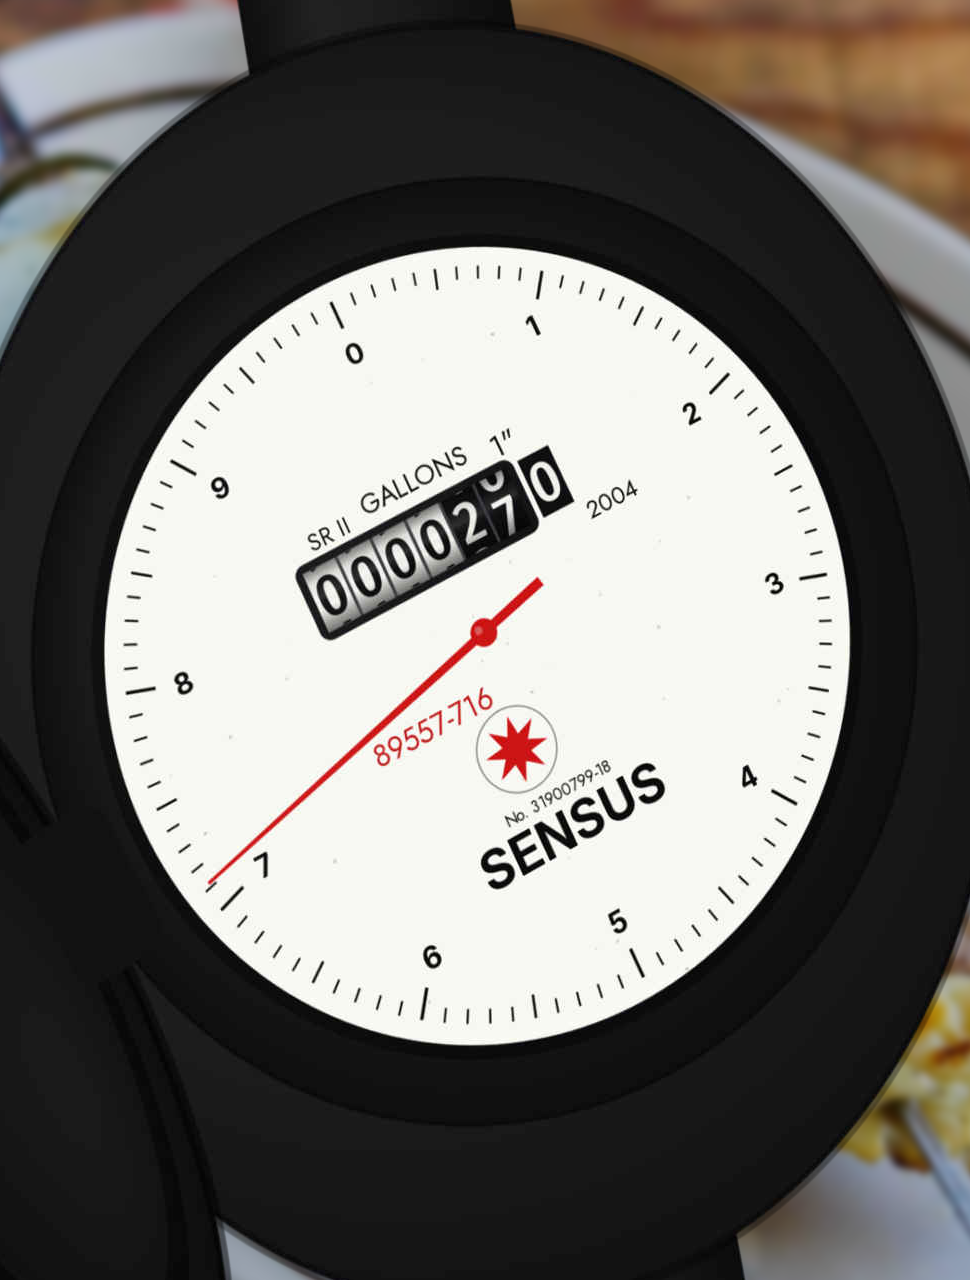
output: **267.1** gal
